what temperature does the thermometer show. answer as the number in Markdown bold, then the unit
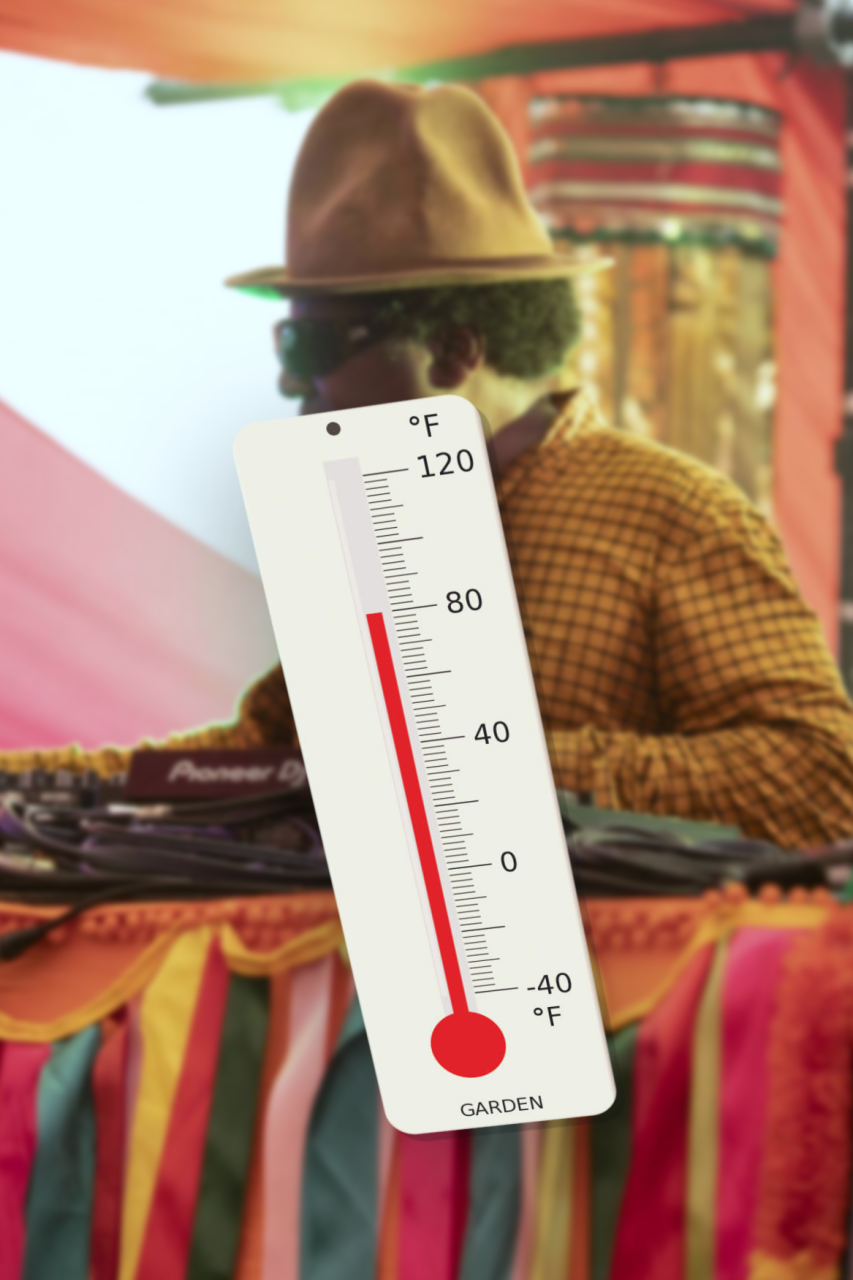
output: **80** °F
